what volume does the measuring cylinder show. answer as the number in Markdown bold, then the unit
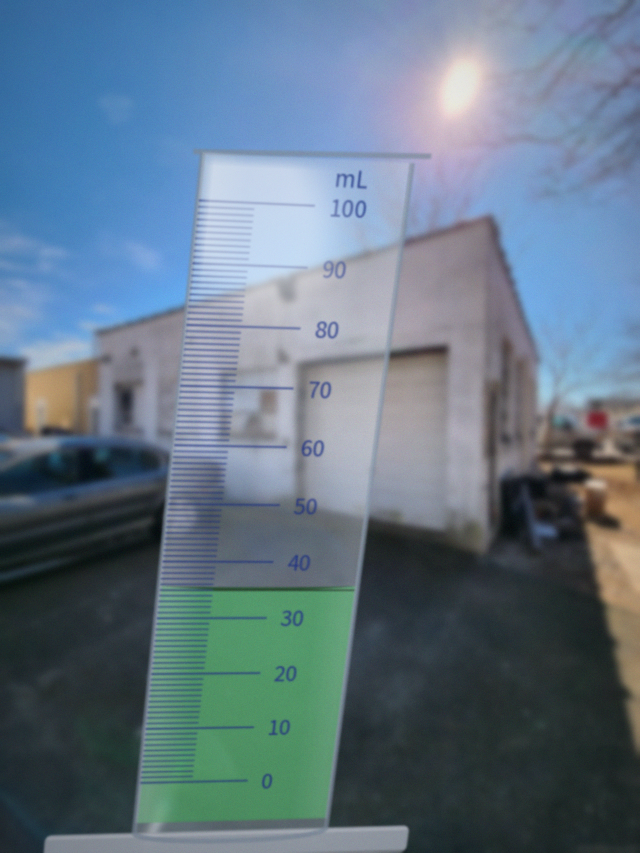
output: **35** mL
